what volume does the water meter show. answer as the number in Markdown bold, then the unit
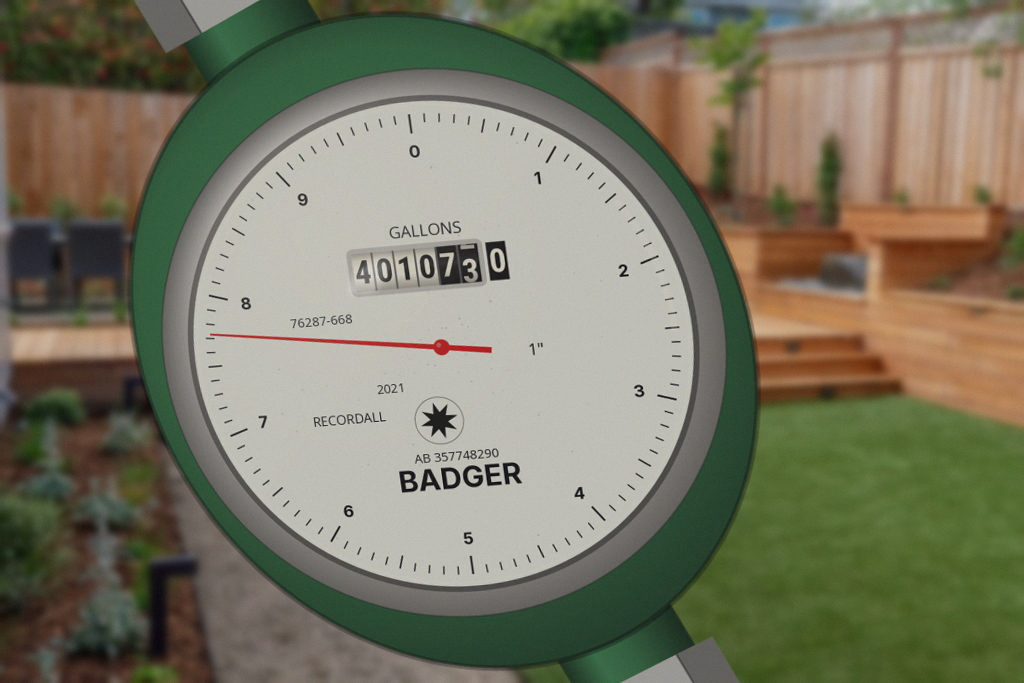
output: **4010727.7** gal
